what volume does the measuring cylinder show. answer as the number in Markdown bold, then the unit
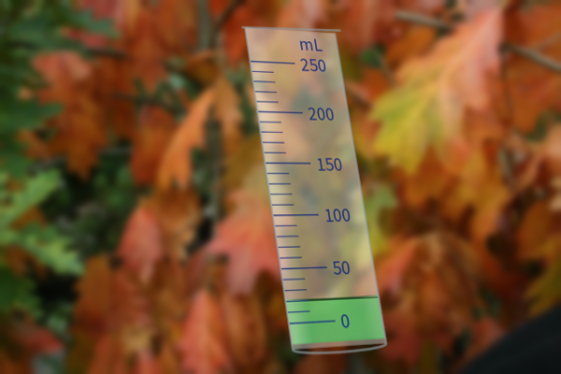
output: **20** mL
